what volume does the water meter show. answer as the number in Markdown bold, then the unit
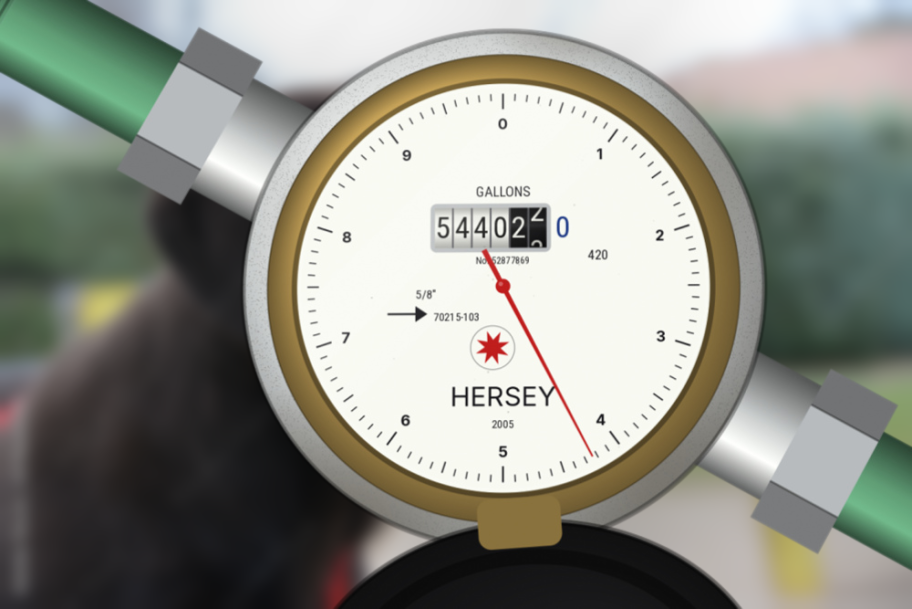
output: **5440224.2** gal
